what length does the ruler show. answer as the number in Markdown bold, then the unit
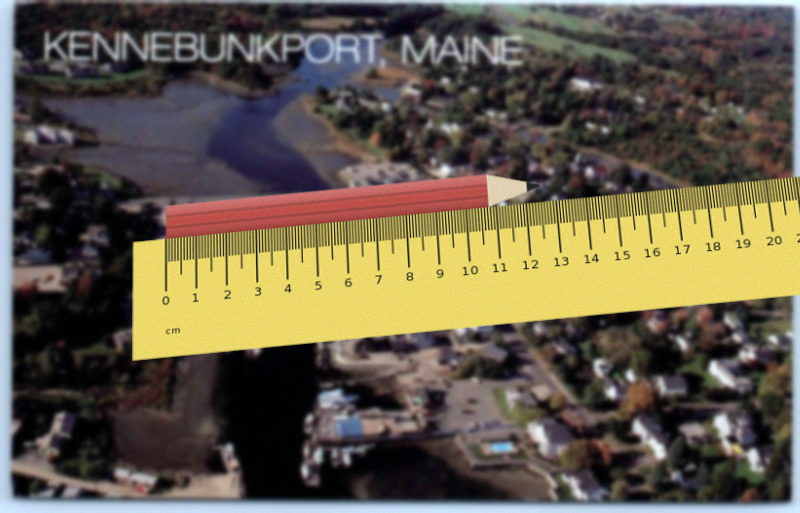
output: **12.5** cm
